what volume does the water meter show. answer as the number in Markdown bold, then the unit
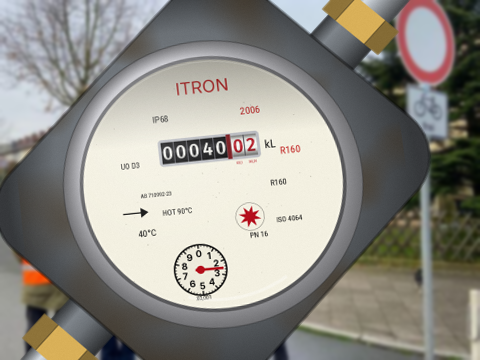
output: **40.022** kL
